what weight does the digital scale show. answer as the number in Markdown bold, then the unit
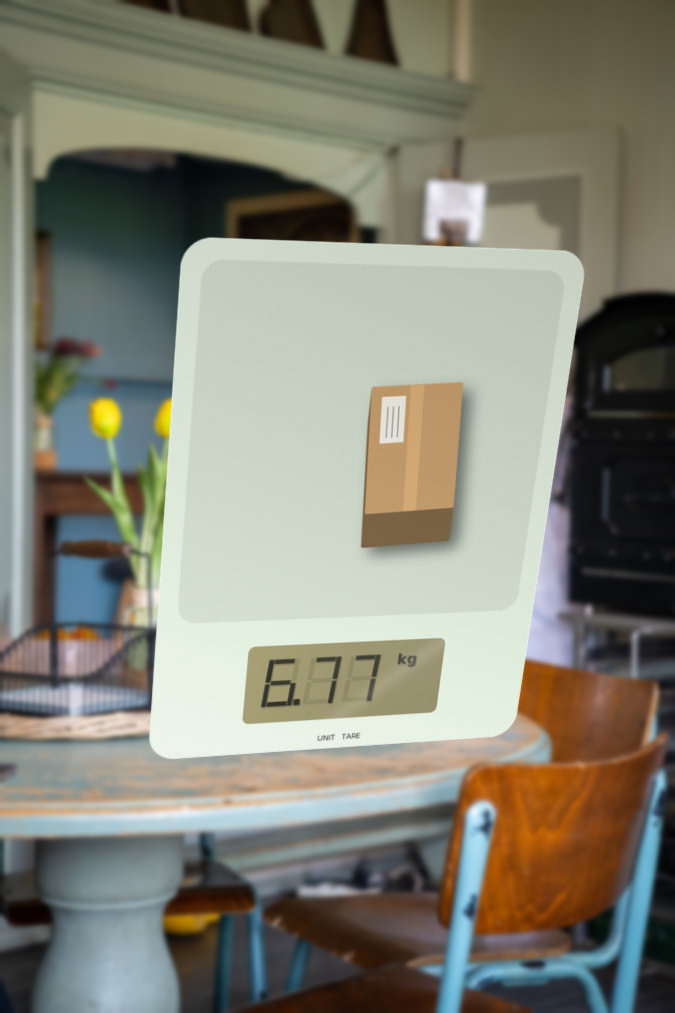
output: **6.77** kg
